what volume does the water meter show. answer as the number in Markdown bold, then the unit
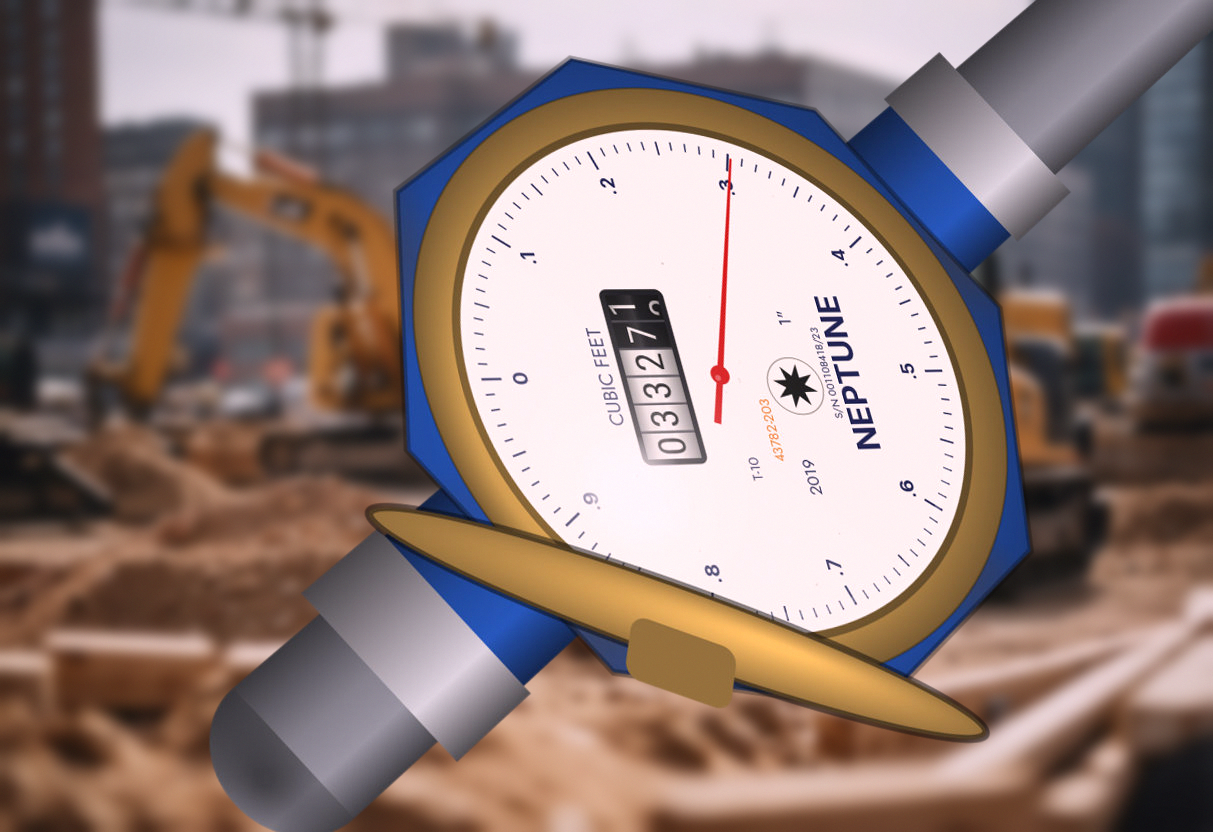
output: **33271.30** ft³
